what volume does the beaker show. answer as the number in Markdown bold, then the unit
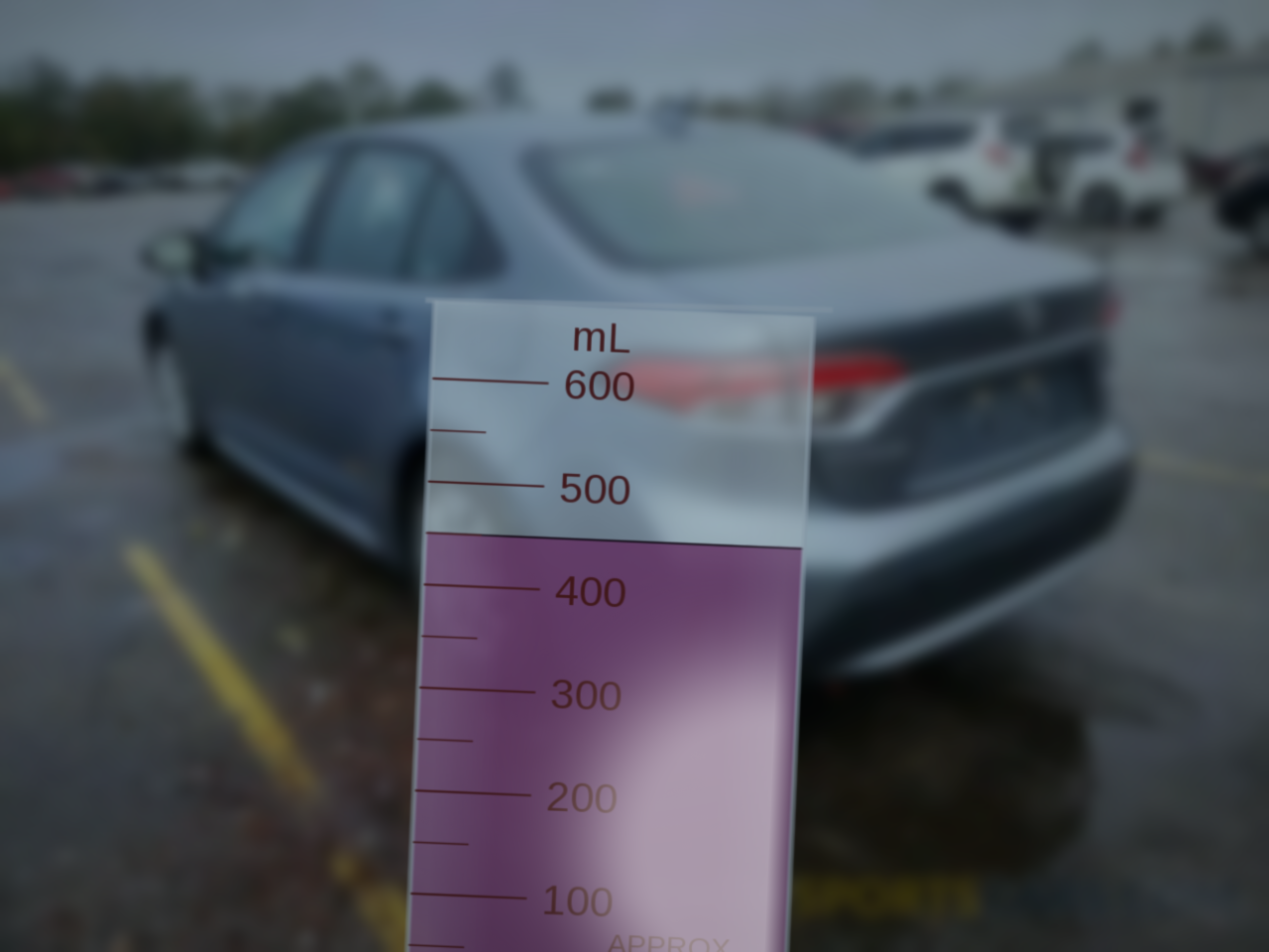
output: **450** mL
